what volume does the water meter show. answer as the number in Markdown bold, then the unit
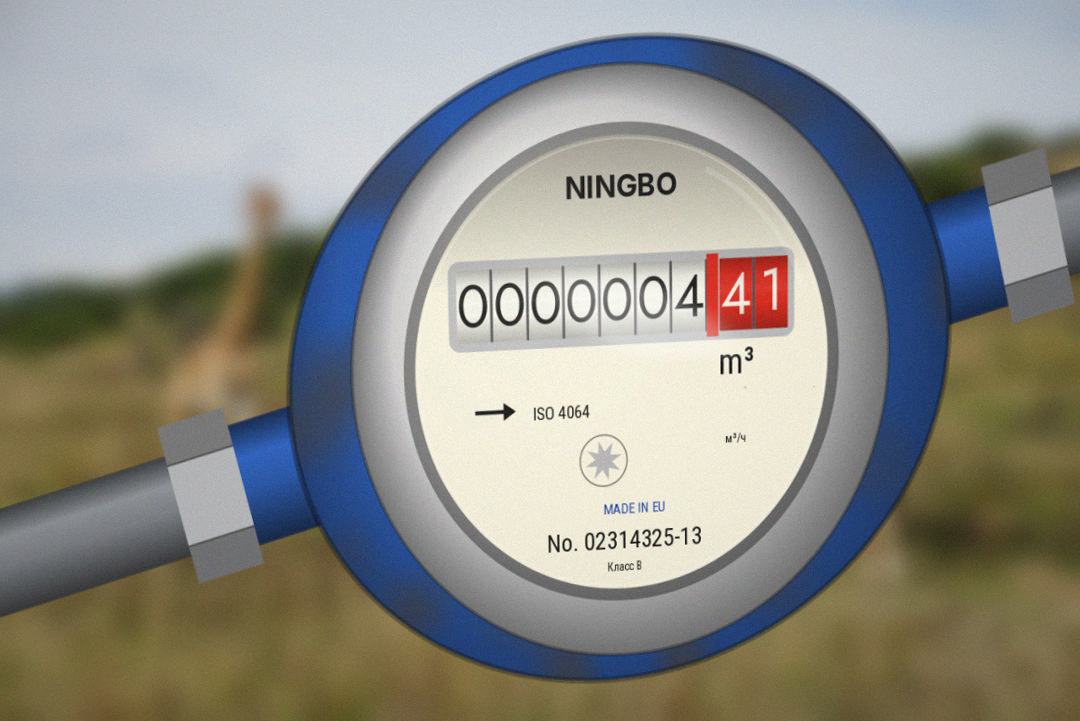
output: **4.41** m³
